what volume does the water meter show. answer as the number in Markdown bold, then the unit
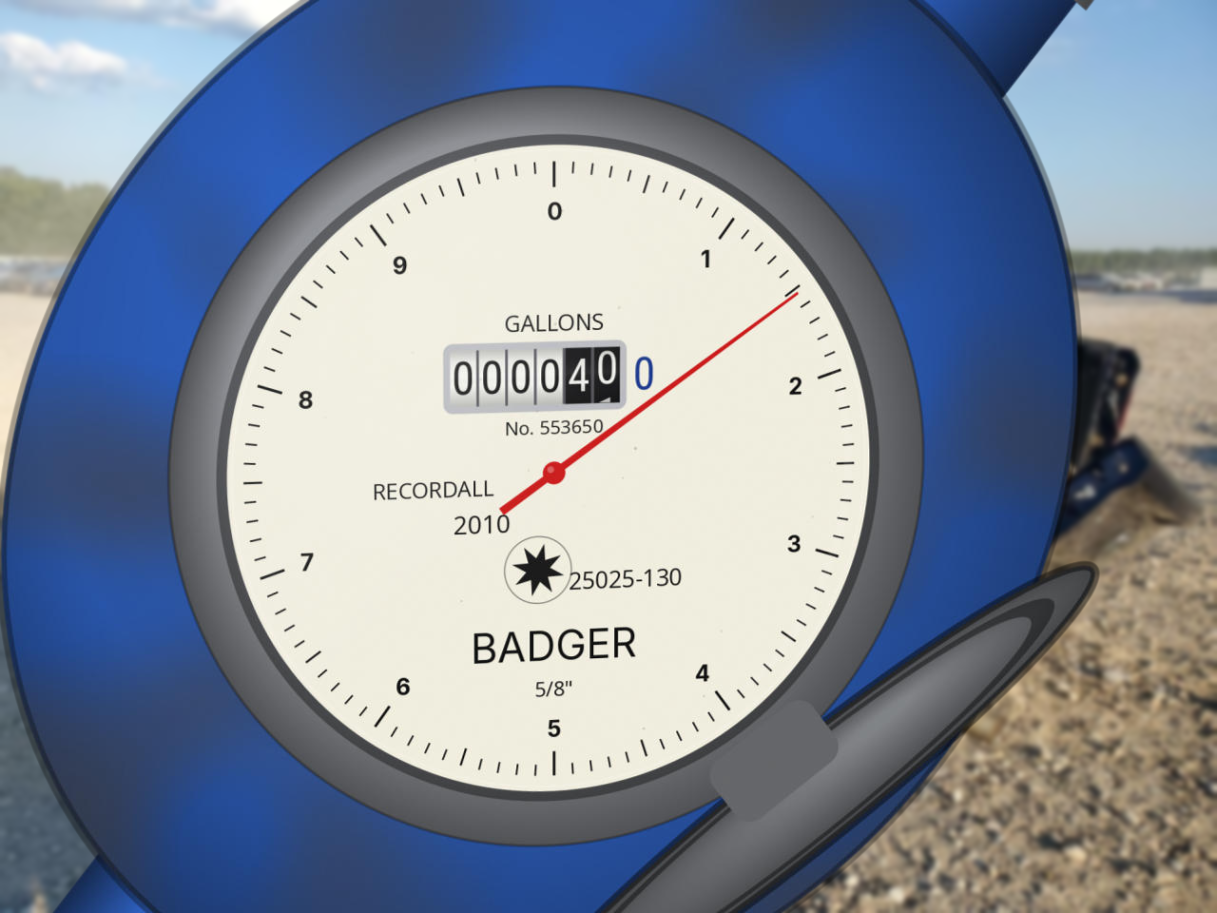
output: **401.5** gal
